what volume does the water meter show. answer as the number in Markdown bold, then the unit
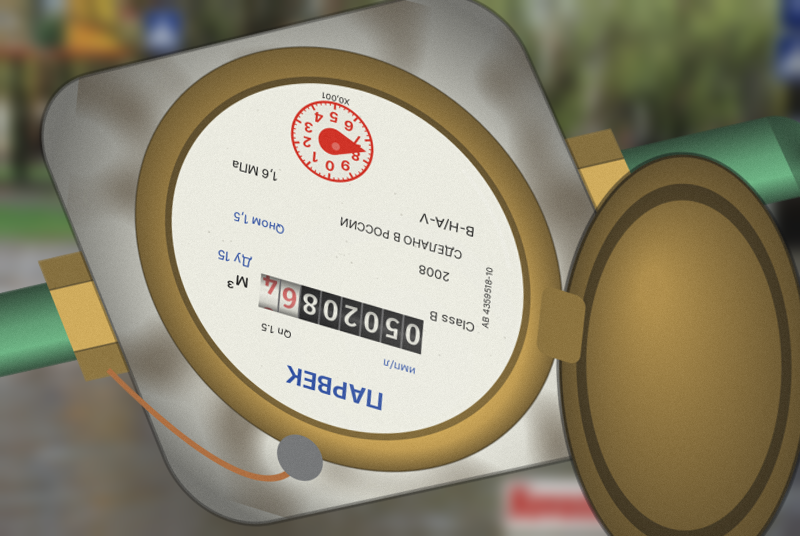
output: **50208.637** m³
